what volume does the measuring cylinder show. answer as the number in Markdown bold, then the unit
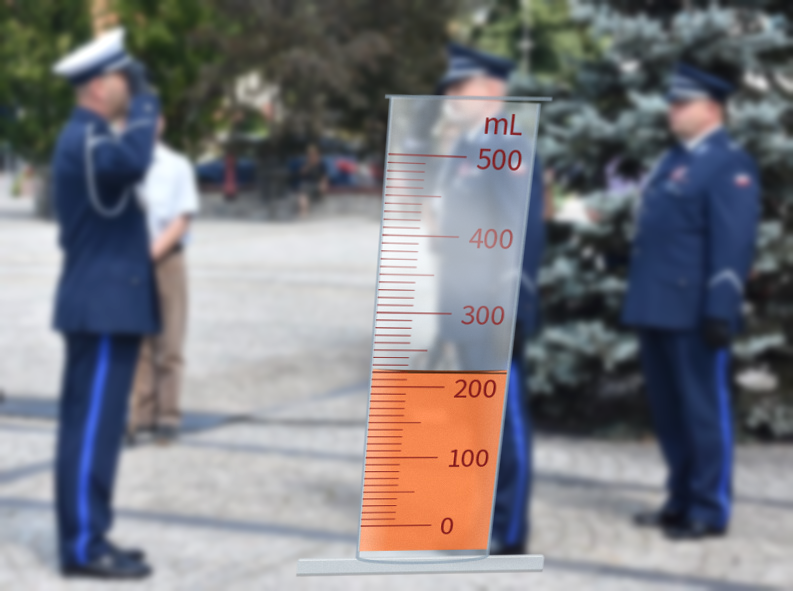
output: **220** mL
